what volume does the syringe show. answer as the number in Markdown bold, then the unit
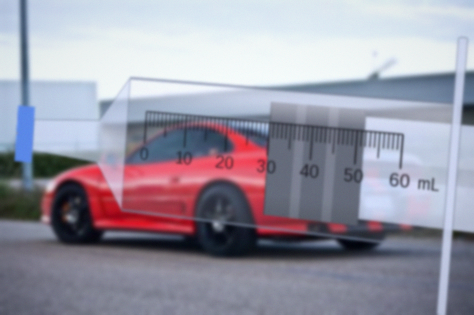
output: **30** mL
